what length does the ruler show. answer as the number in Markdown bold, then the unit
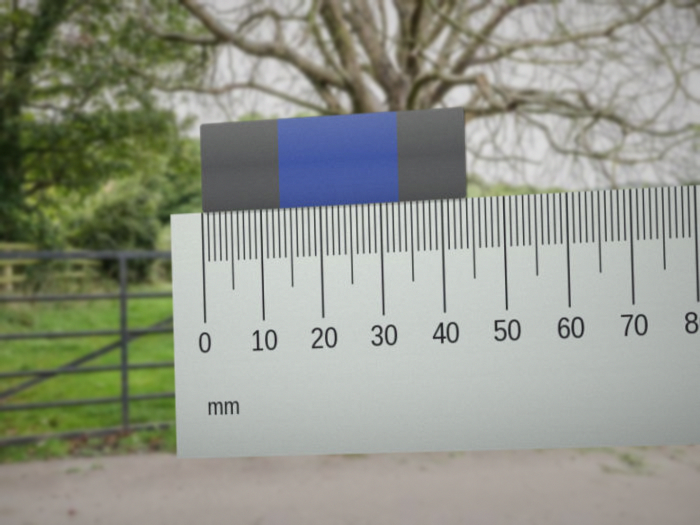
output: **44** mm
